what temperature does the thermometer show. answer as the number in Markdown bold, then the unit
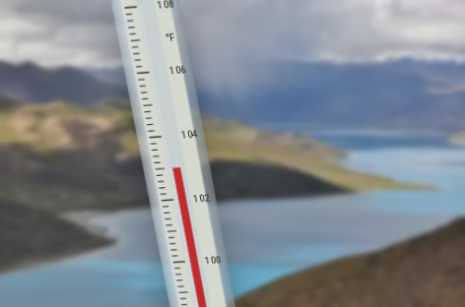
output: **103** °F
